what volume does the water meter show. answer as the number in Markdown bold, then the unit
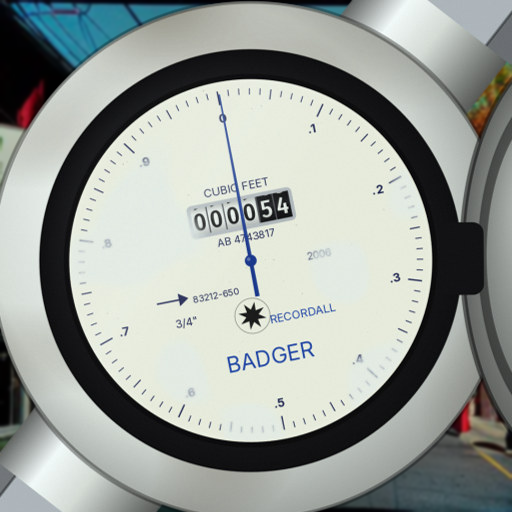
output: **54.00** ft³
